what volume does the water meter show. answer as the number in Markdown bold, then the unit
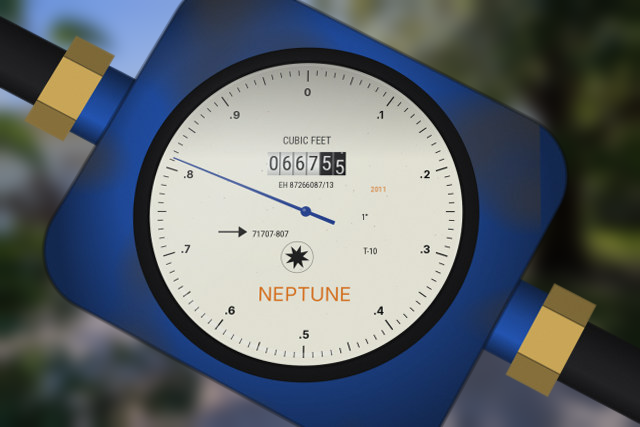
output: **66754.81** ft³
